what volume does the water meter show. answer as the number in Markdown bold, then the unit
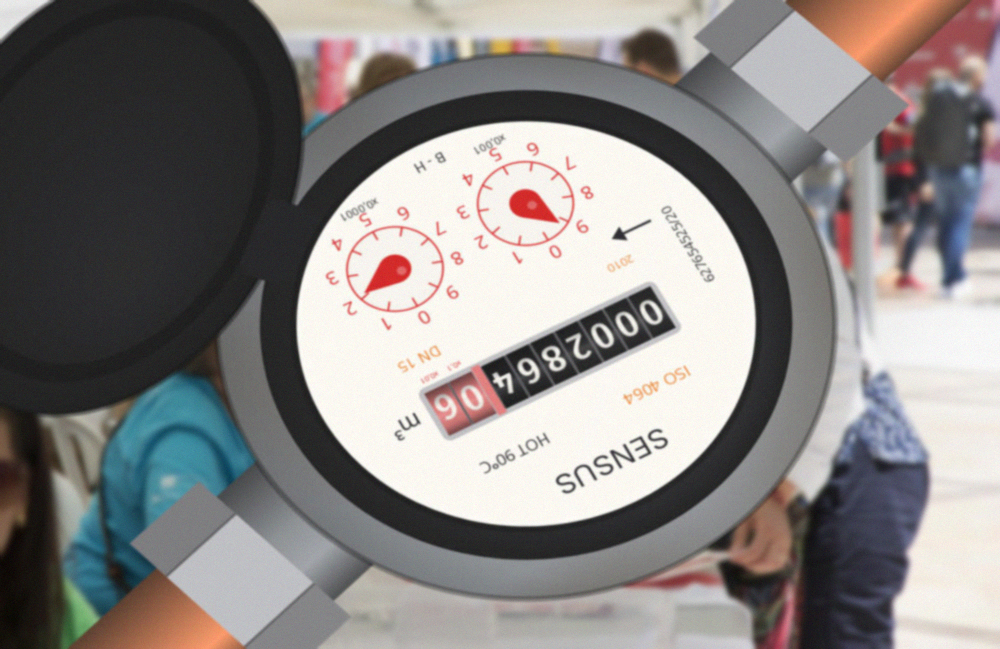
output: **2864.0592** m³
